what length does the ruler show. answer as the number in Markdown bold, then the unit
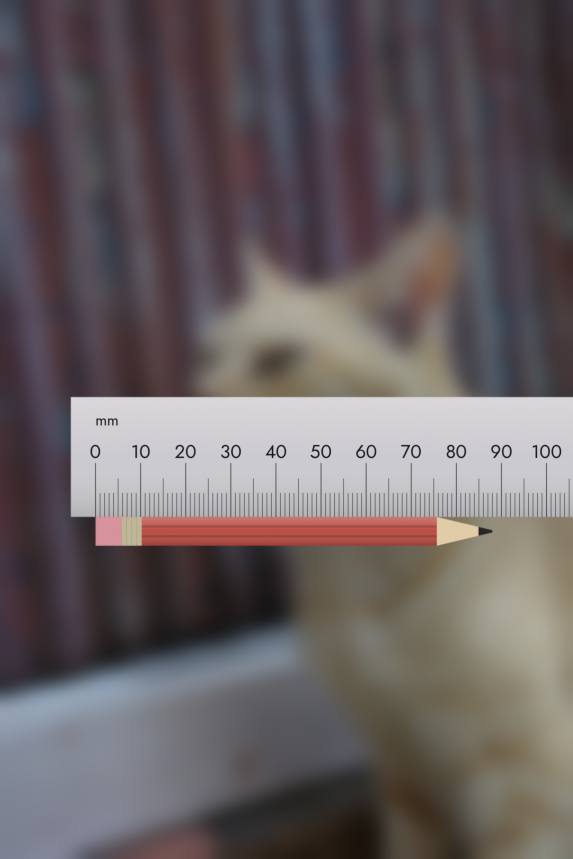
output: **88** mm
